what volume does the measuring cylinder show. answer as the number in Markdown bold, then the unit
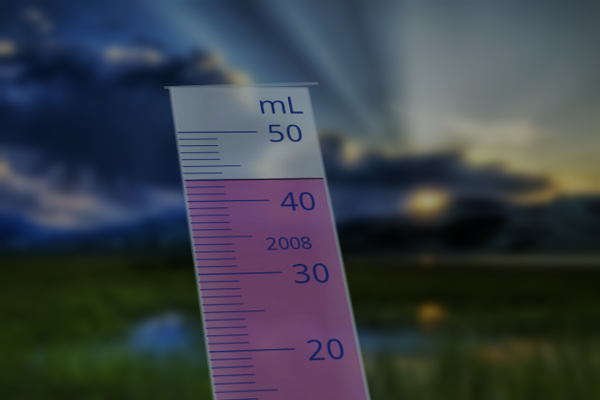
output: **43** mL
